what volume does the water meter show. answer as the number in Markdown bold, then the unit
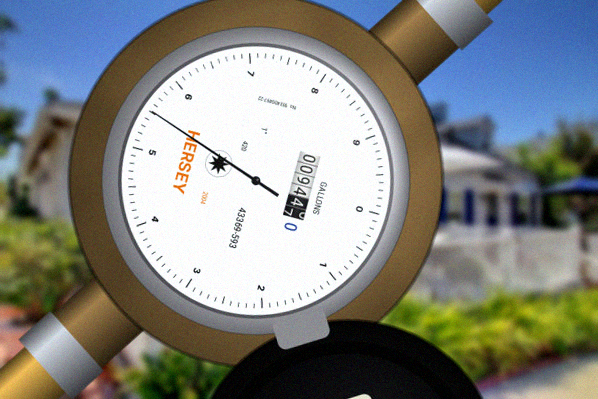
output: **94465.5** gal
